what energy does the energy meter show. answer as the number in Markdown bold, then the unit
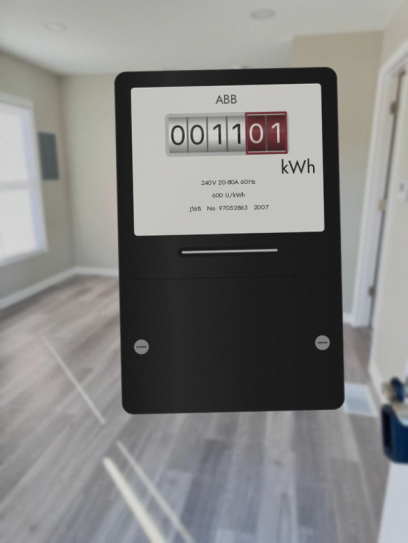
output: **11.01** kWh
